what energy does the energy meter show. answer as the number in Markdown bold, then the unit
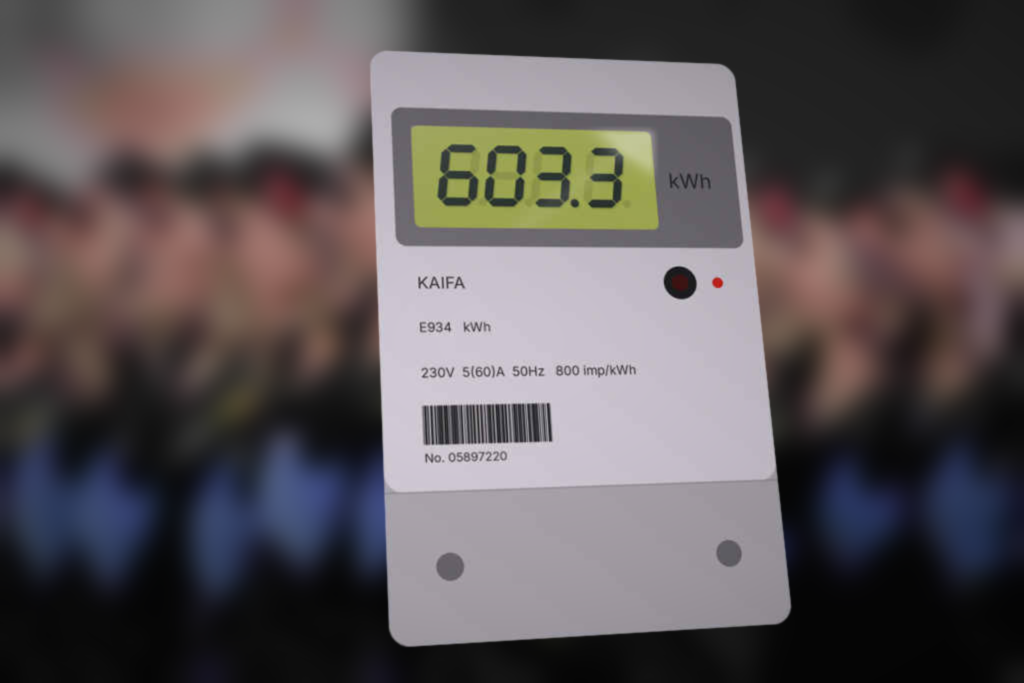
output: **603.3** kWh
